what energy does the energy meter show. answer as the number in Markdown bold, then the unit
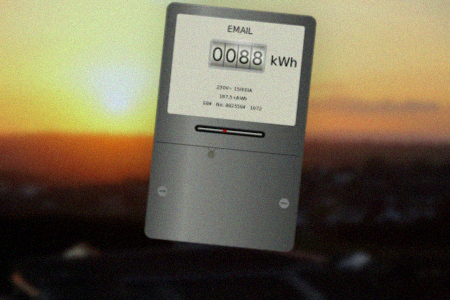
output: **88** kWh
